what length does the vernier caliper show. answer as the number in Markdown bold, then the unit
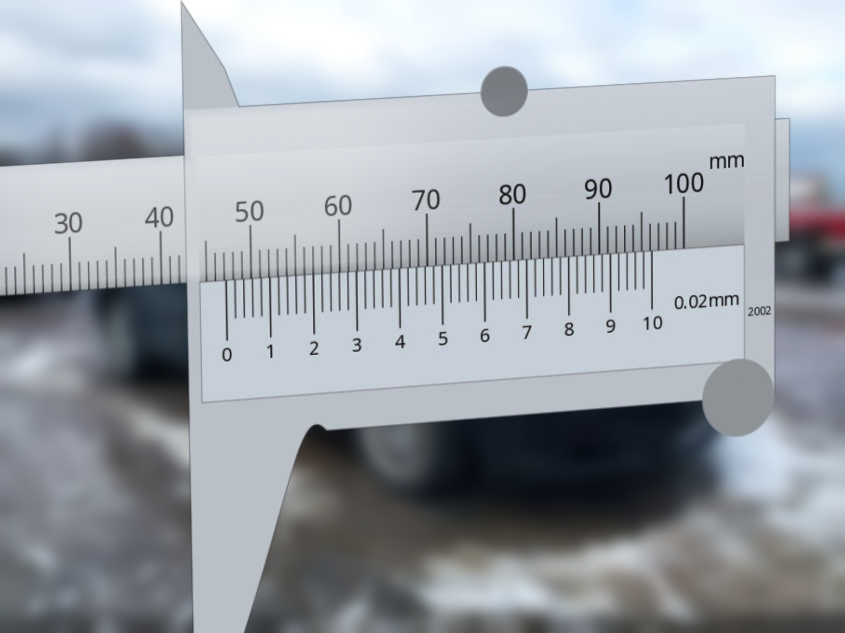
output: **47.2** mm
